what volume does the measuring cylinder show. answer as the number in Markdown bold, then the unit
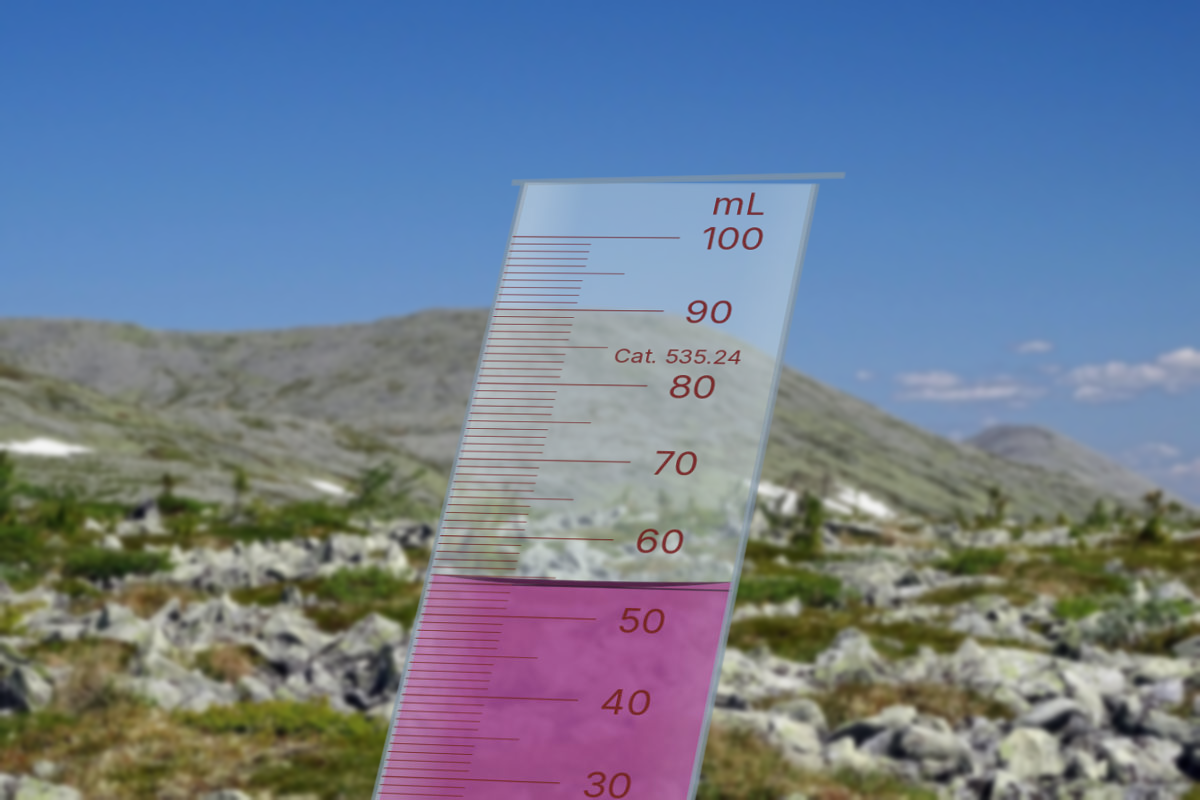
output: **54** mL
